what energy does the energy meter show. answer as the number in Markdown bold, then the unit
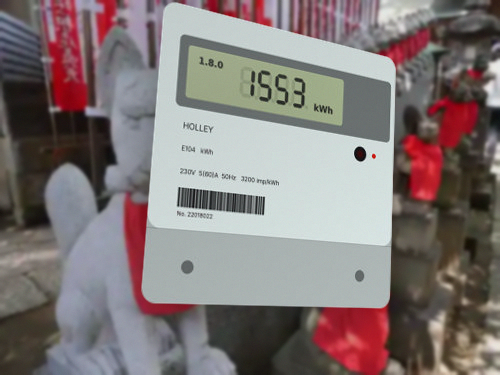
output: **1553** kWh
